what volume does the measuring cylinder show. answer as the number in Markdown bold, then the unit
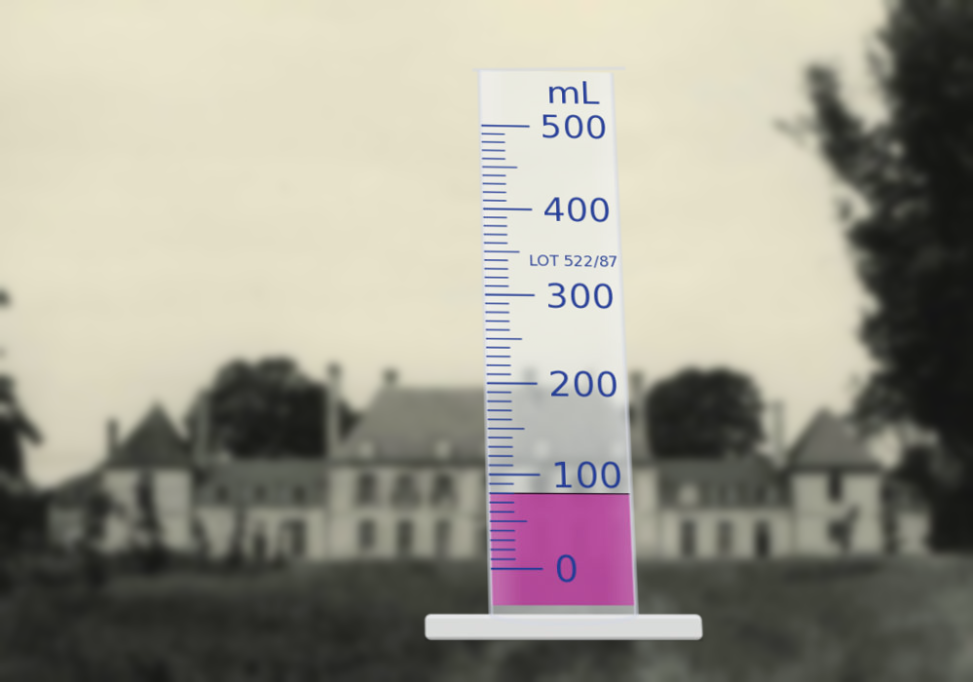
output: **80** mL
